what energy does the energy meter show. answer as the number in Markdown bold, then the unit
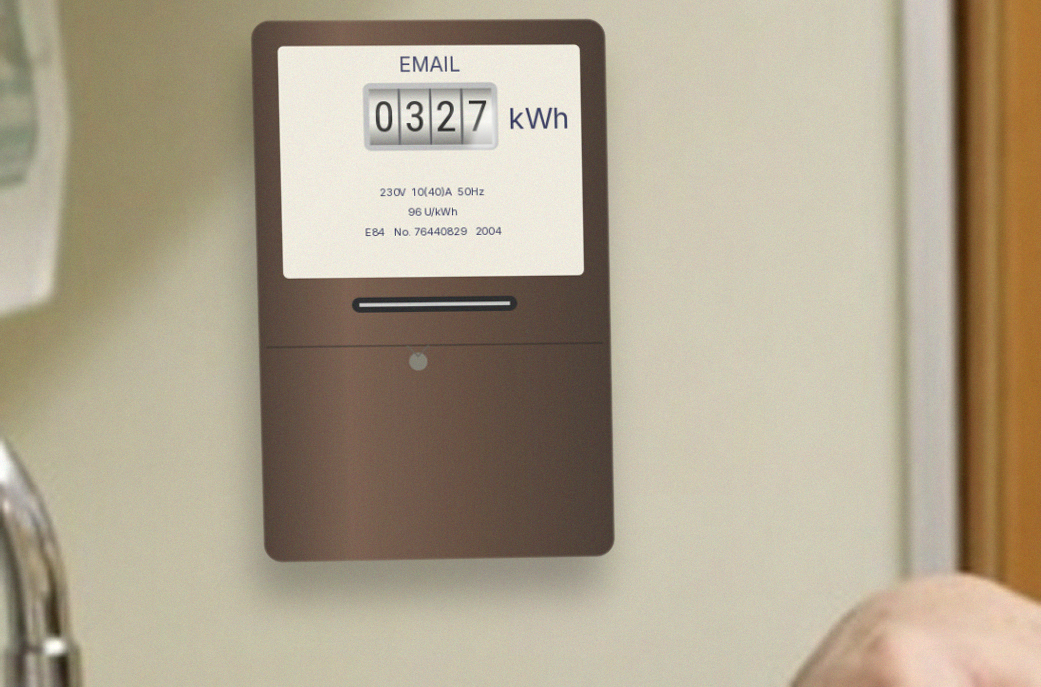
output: **327** kWh
